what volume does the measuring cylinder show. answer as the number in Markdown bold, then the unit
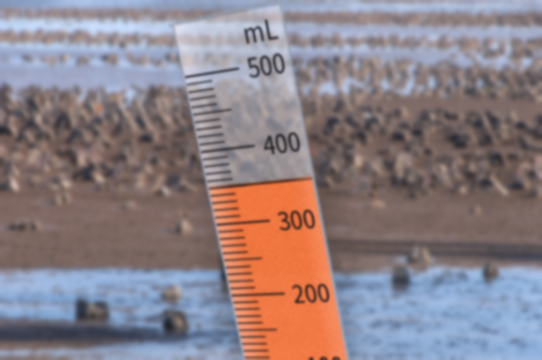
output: **350** mL
